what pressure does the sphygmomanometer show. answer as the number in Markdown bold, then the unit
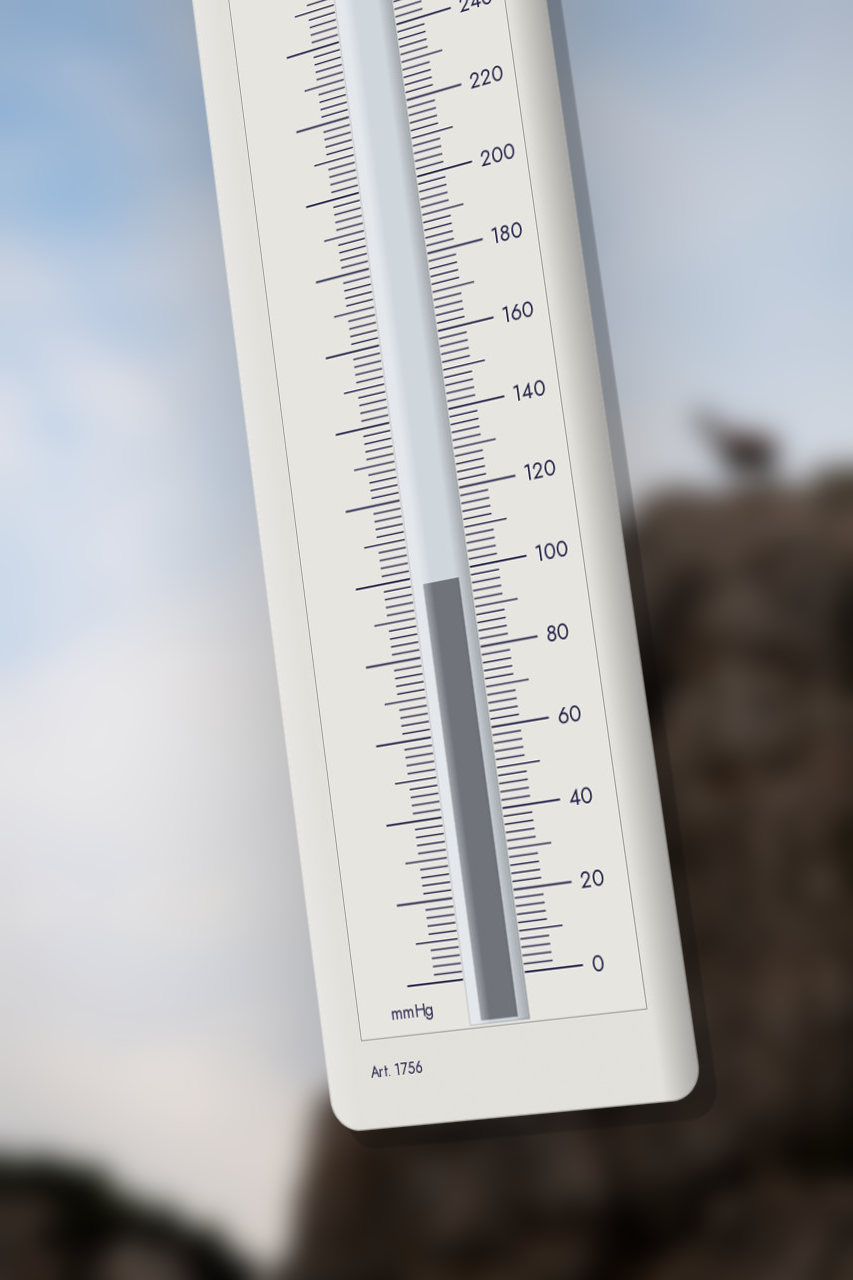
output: **98** mmHg
